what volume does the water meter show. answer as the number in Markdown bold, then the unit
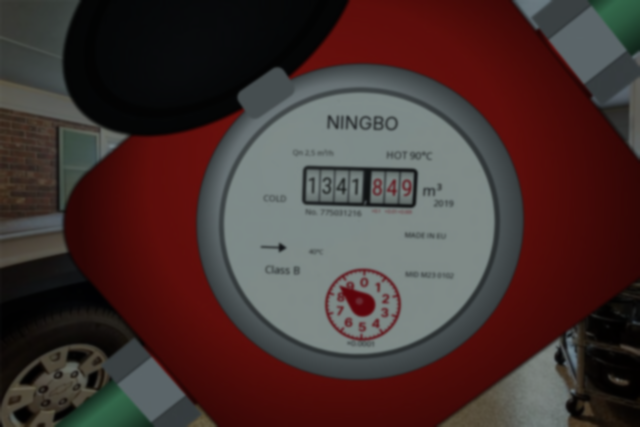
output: **1341.8498** m³
